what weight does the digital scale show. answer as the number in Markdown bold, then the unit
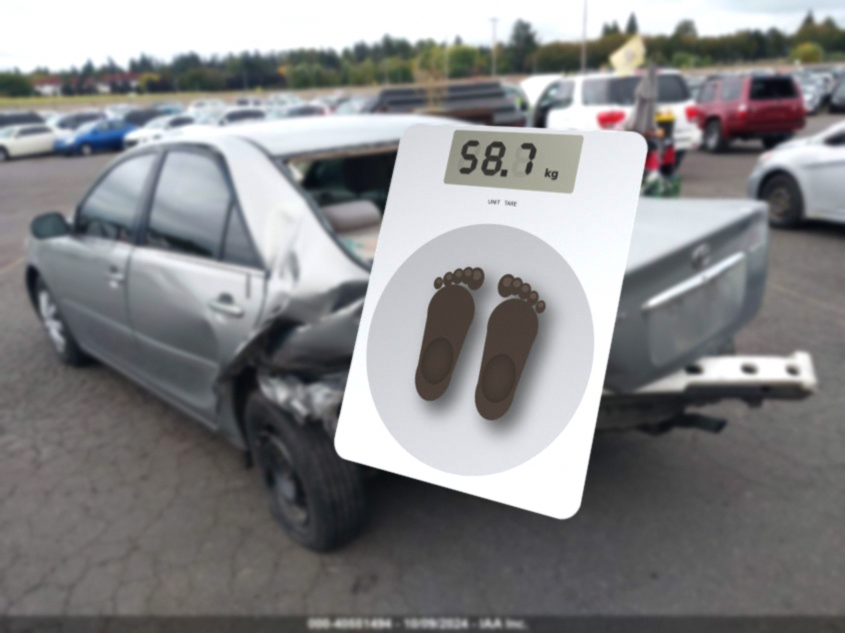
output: **58.7** kg
